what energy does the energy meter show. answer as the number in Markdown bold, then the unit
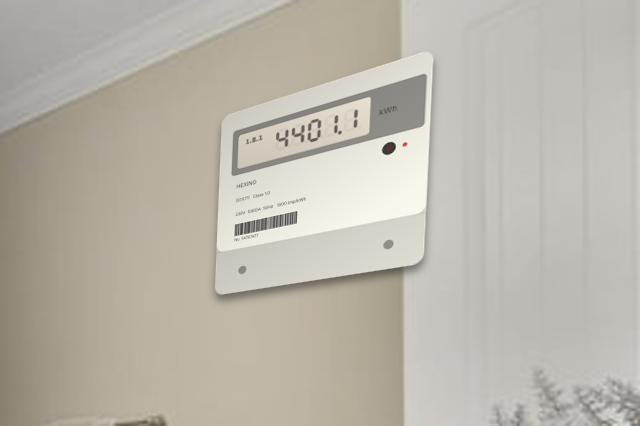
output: **4401.1** kWh
